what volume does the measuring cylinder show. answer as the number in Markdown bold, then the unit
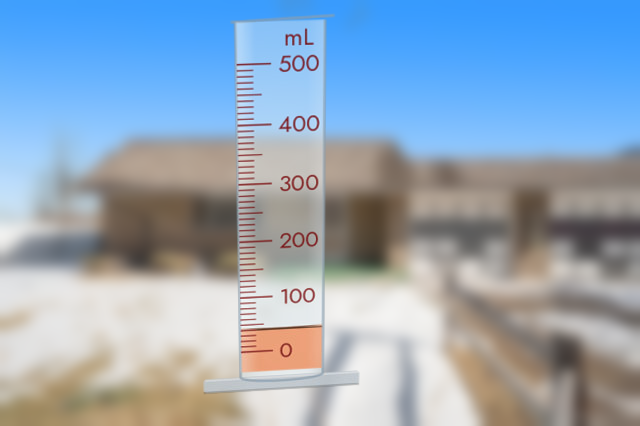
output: **40** mL
